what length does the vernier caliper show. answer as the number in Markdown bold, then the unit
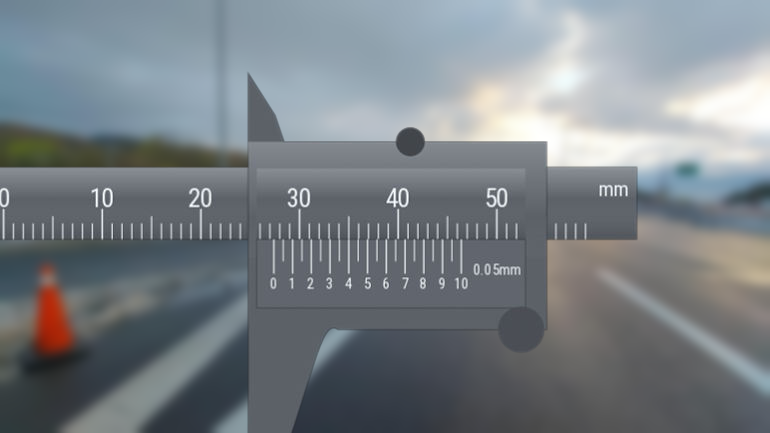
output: **27.4** mm
